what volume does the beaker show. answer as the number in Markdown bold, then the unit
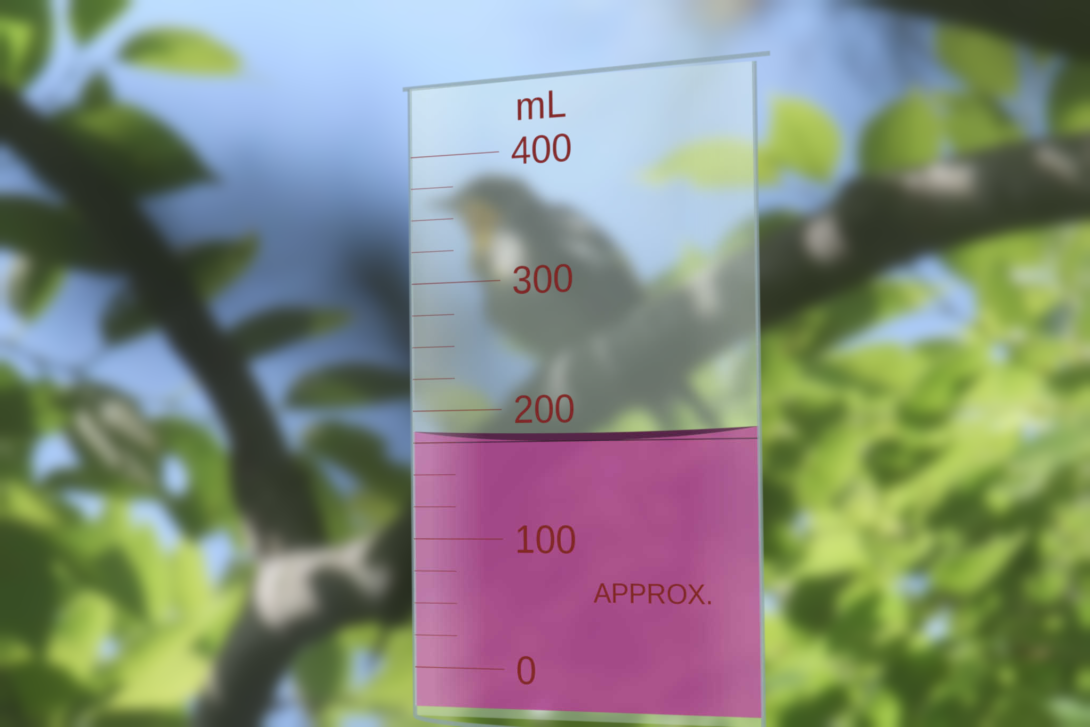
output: **175** mL
